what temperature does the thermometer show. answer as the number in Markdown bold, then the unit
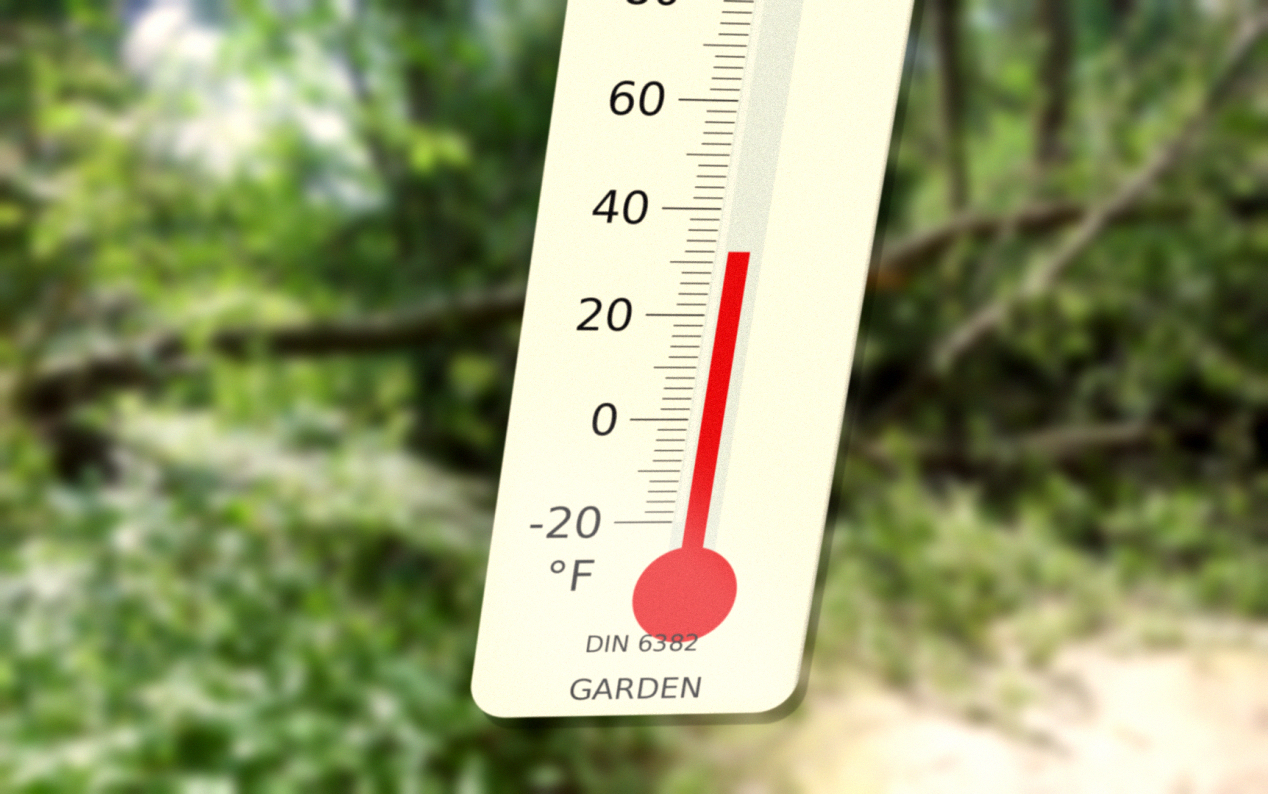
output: **32** °F
